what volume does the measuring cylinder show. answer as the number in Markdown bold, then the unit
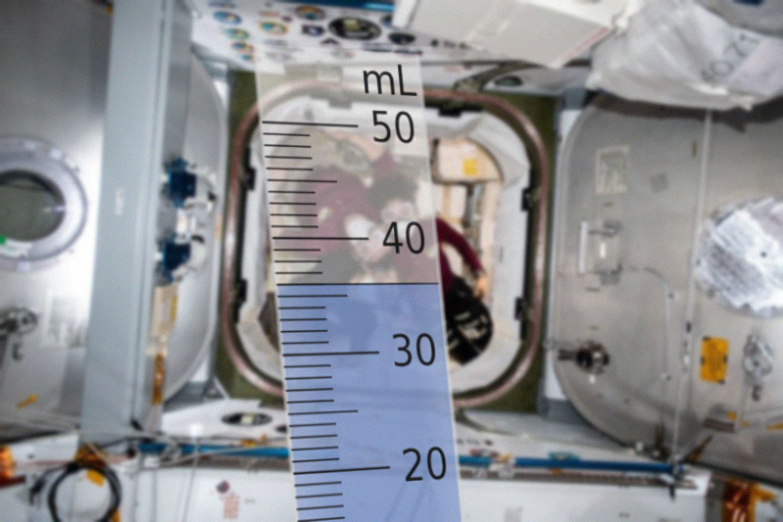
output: **36** mL
